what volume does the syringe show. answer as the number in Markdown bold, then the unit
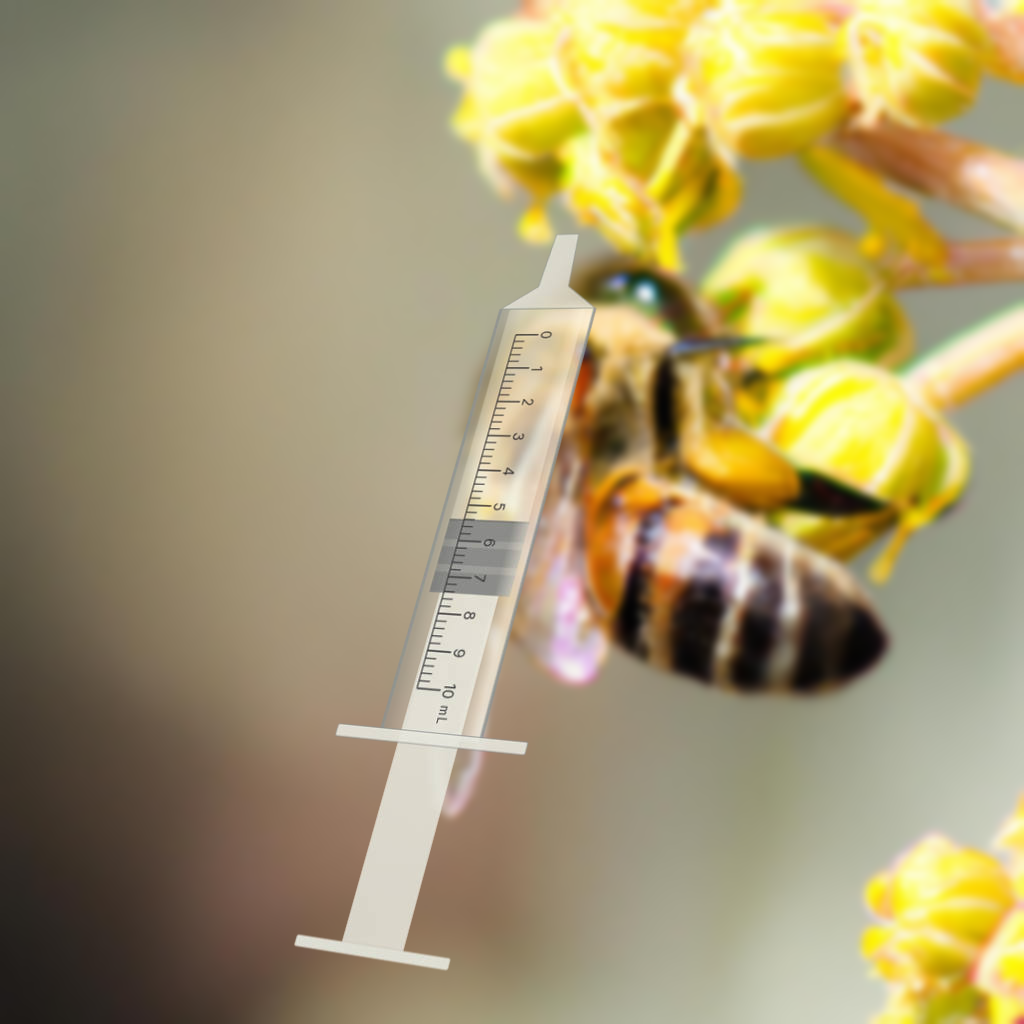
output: **5.4** mL
